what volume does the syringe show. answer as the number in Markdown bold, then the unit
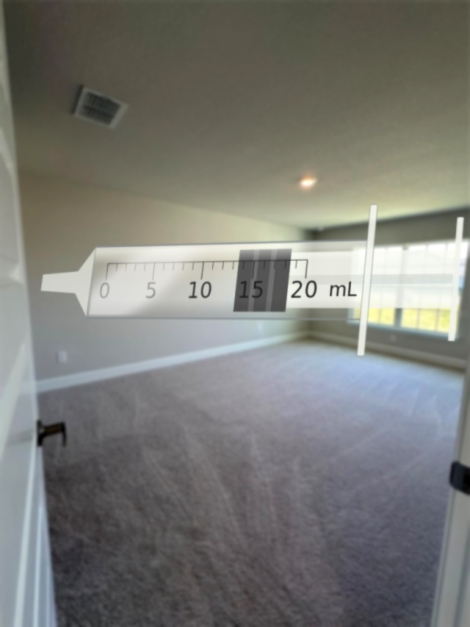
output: **13.5** mL
